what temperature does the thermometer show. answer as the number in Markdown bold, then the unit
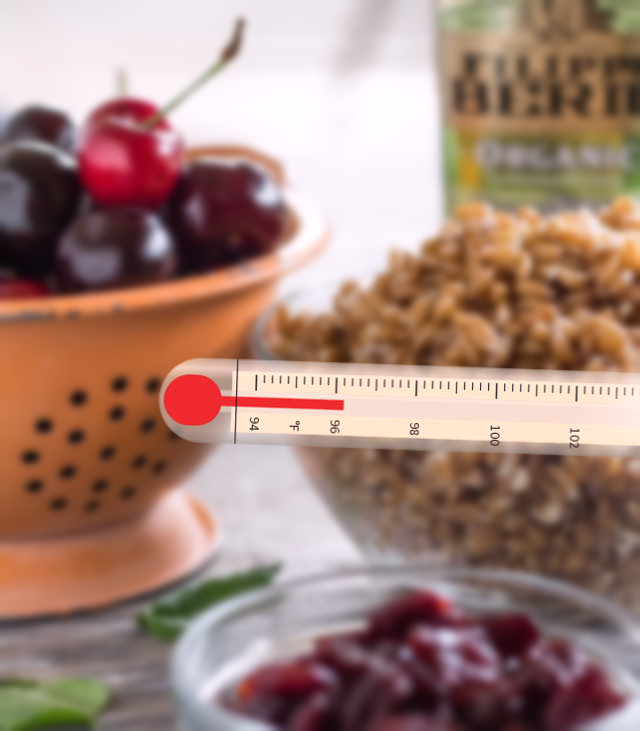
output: **96.2** °F
